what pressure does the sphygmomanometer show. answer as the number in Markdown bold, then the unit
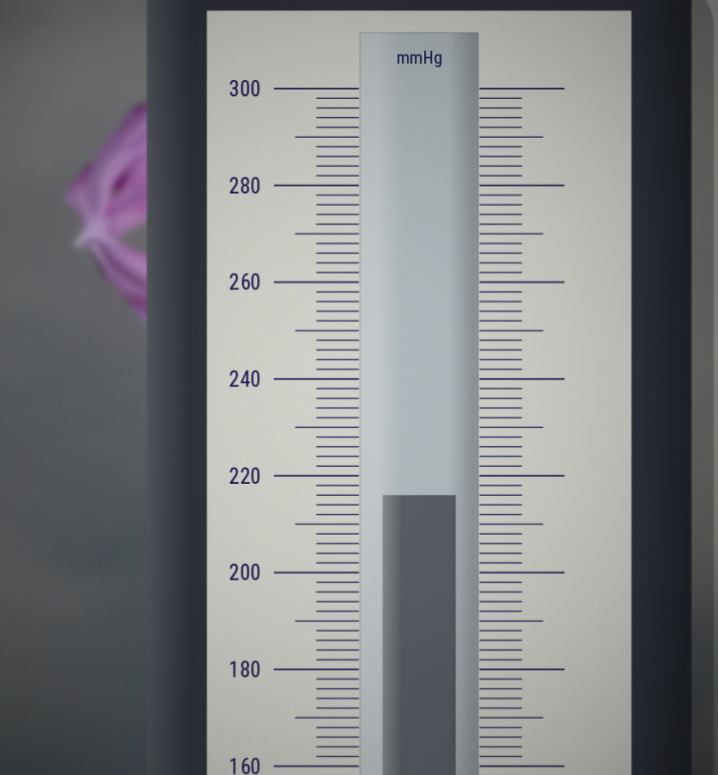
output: **216** mmHg
